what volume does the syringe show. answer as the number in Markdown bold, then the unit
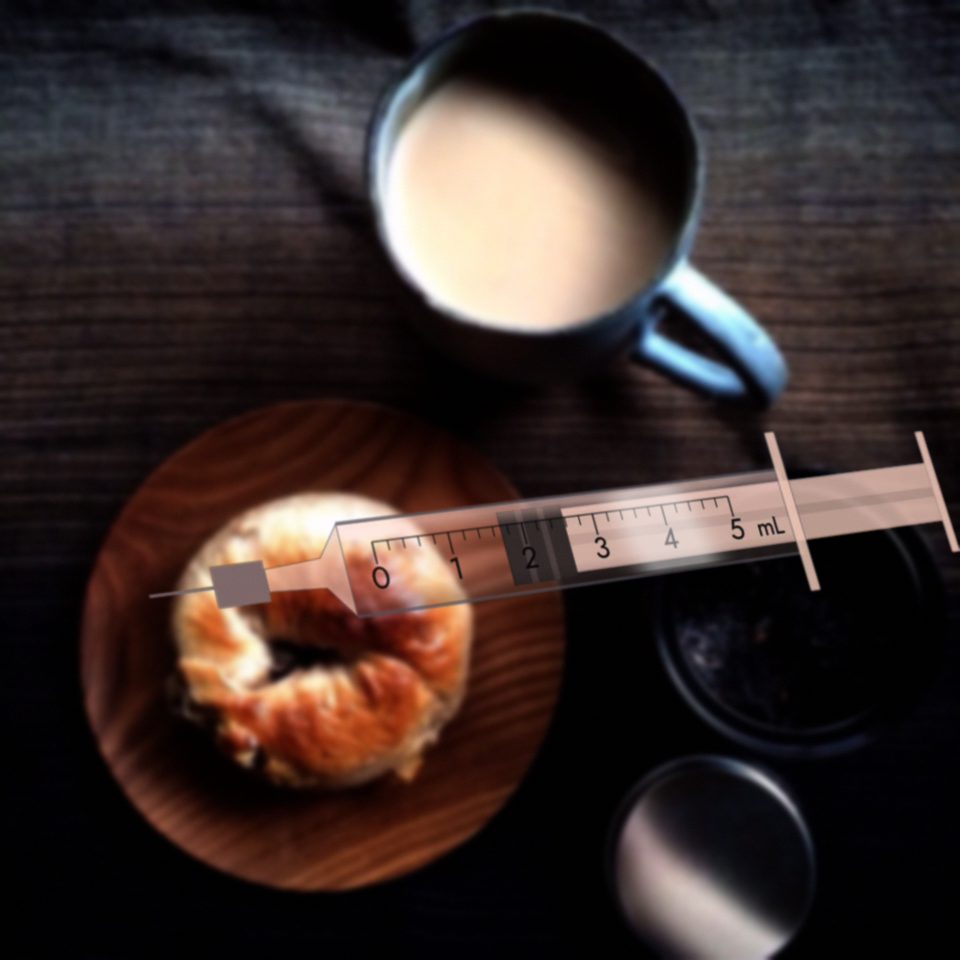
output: **1.7** mL
